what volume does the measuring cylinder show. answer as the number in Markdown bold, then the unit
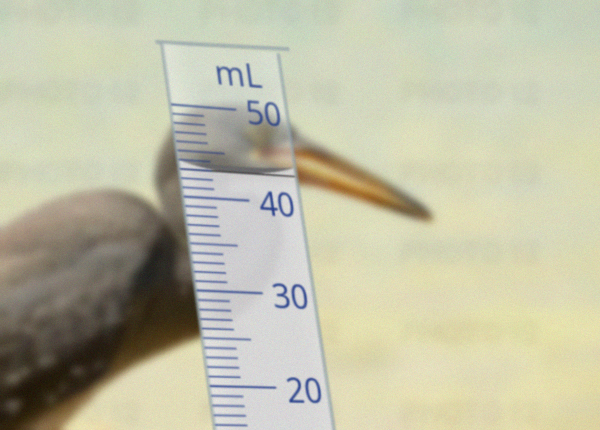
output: **43** mL
